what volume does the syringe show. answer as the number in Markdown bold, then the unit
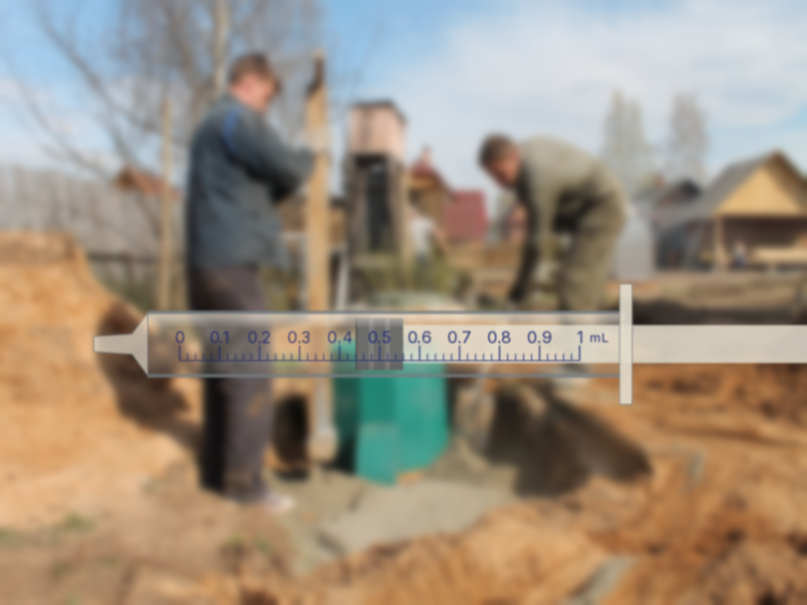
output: **0.44** mL
